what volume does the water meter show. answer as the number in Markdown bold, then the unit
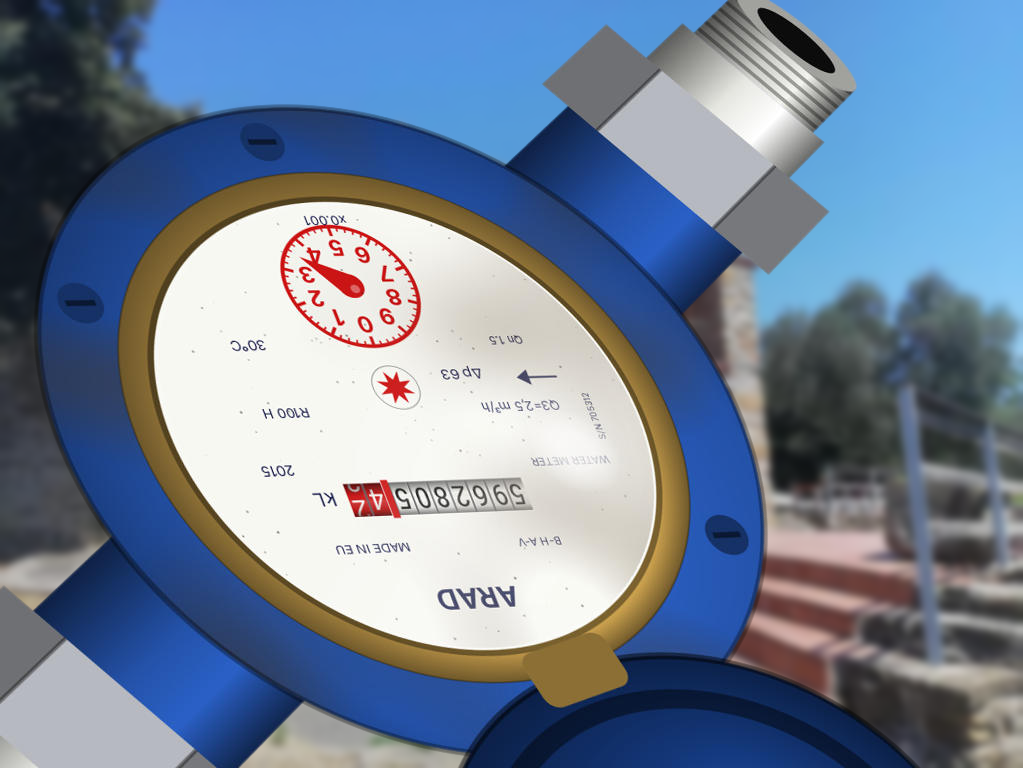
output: **5962805.423** kL
